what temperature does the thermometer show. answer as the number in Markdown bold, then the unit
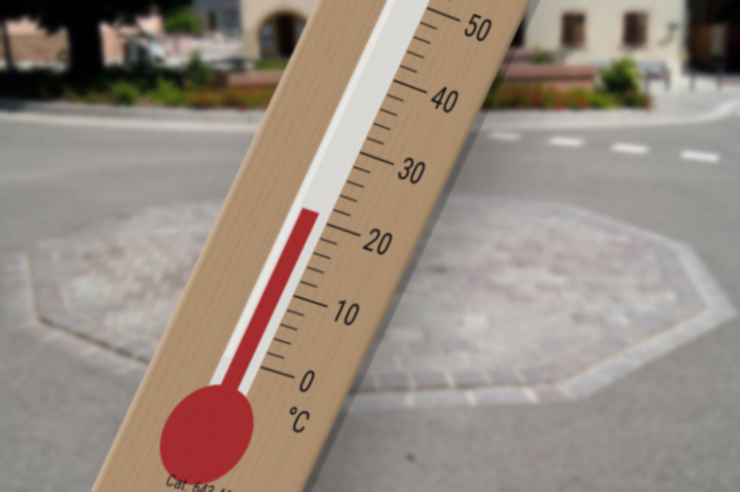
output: **21** °C
